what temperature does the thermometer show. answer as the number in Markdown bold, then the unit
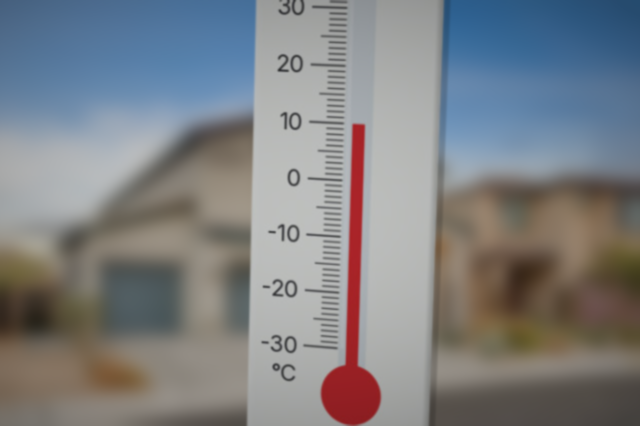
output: **10** °C
